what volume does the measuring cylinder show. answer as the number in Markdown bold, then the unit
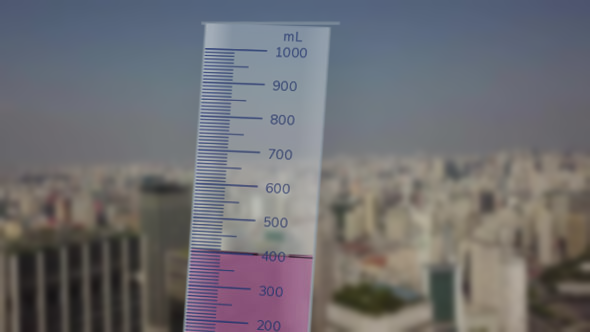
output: **400** mL
